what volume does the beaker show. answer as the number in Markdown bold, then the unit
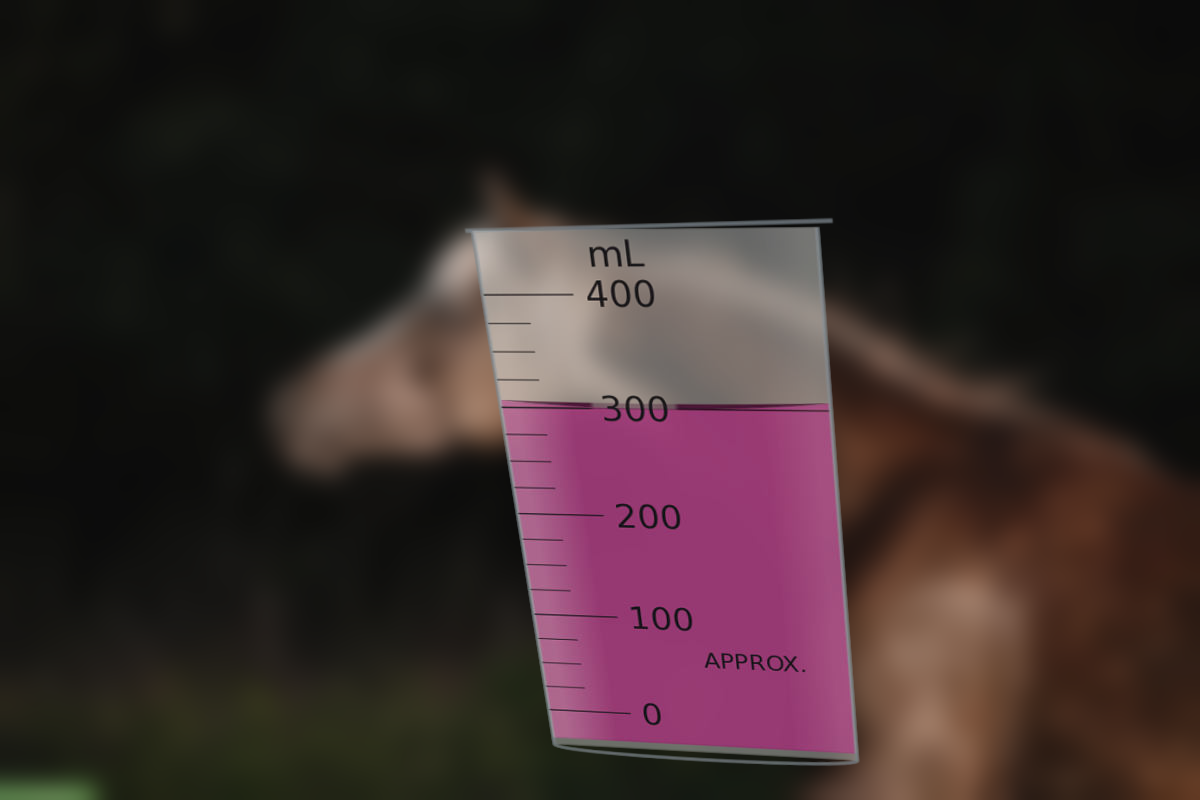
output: **300** mL
